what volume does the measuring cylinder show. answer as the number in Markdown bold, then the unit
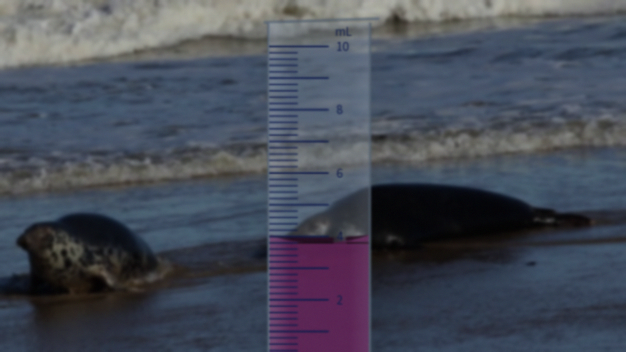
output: **3.8** mL
